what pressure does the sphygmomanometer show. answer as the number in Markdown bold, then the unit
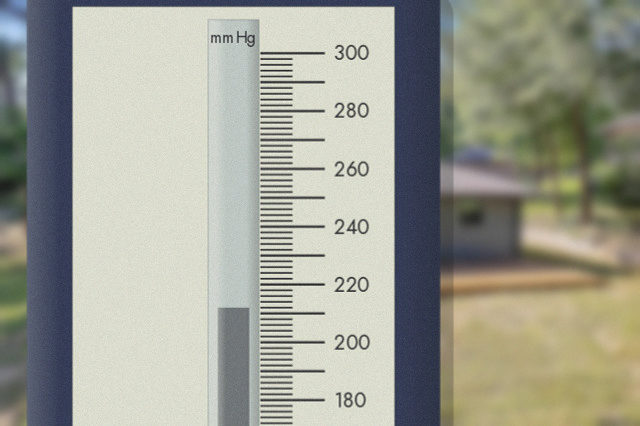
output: **212** mmHg
